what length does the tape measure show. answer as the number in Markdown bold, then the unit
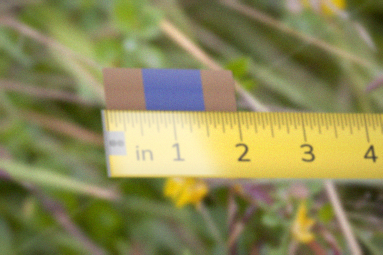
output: **2** in
